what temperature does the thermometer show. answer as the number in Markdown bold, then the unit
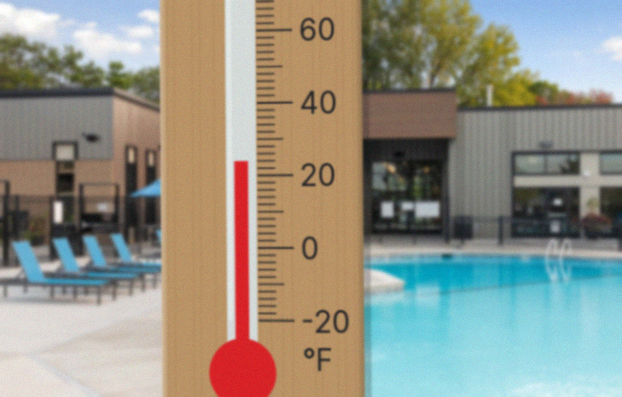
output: **24** °F
